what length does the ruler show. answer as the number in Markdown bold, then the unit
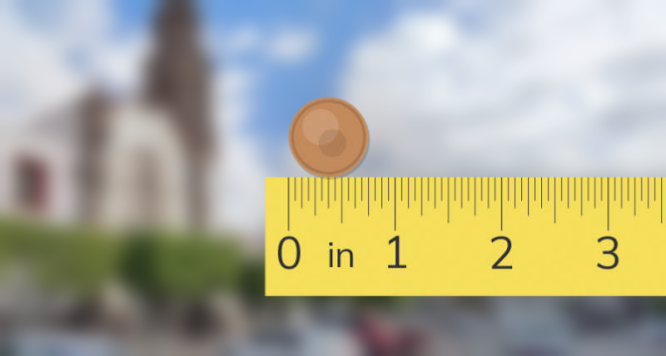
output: **0.75** in
